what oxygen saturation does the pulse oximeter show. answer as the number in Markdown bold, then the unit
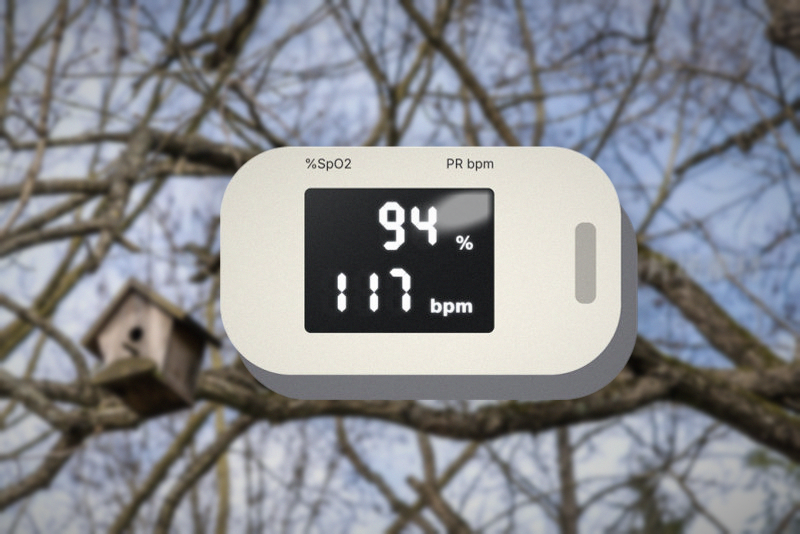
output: **94** %
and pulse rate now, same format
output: **117** bpm
